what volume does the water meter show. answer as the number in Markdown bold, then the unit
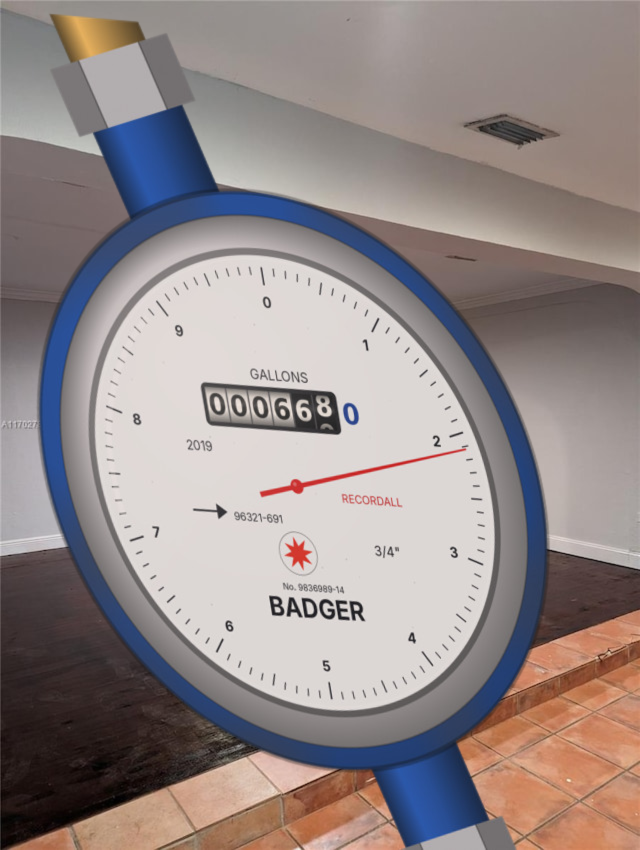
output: **6682.1** gal
